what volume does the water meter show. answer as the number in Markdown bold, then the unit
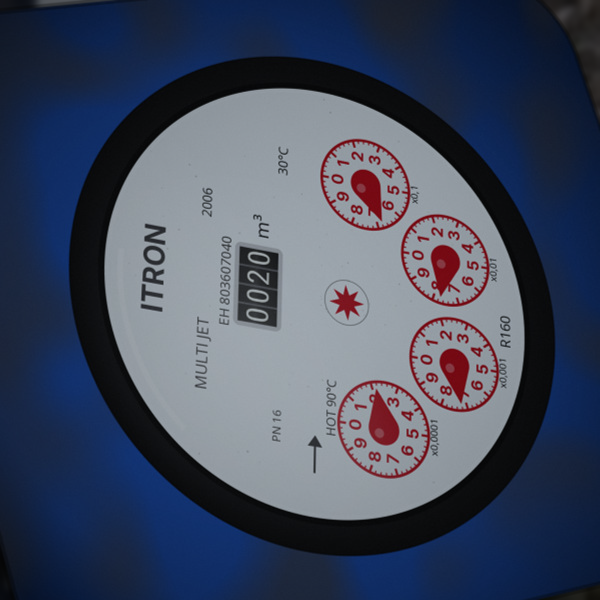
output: **20.6772** m³
